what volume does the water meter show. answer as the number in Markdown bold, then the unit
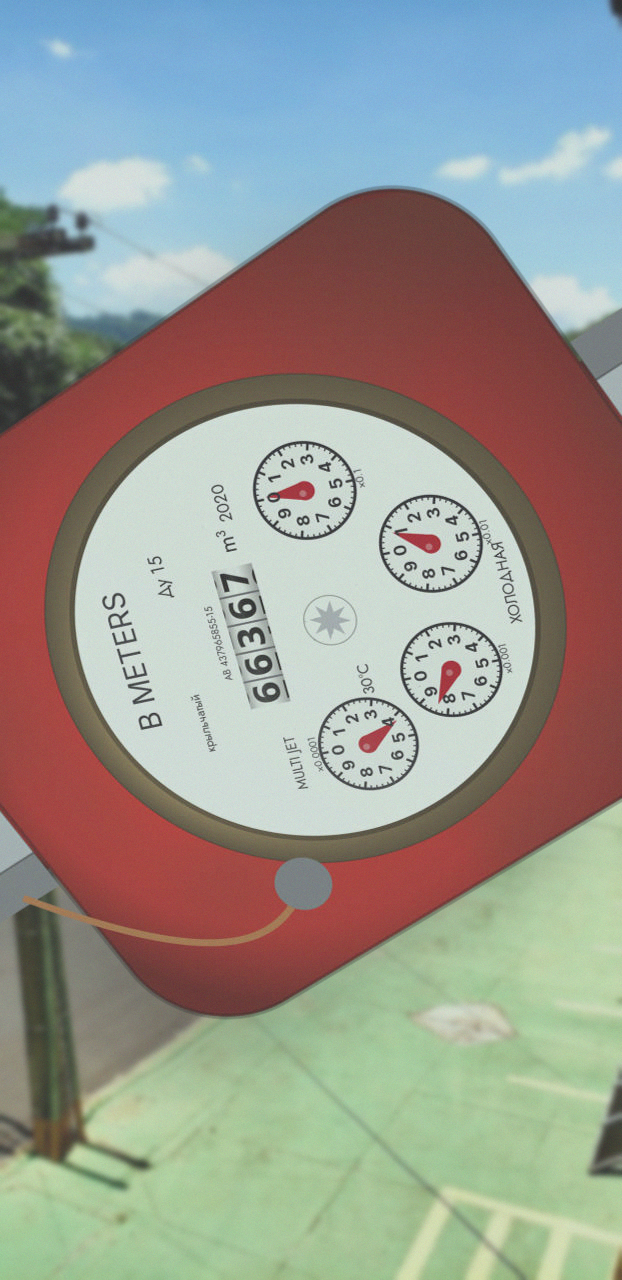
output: **66367.0084** m³
